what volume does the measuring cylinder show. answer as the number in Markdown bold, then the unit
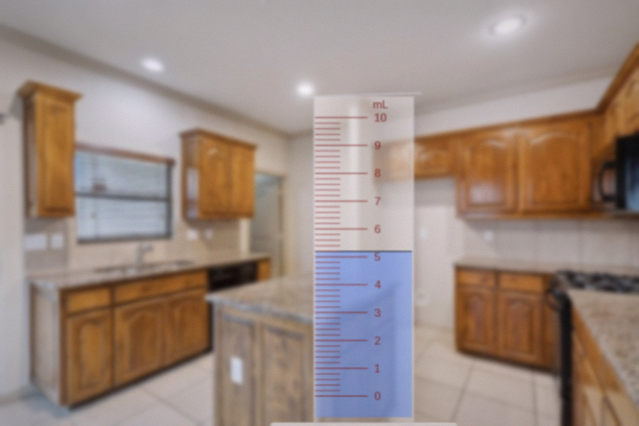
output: **5.2** mL
